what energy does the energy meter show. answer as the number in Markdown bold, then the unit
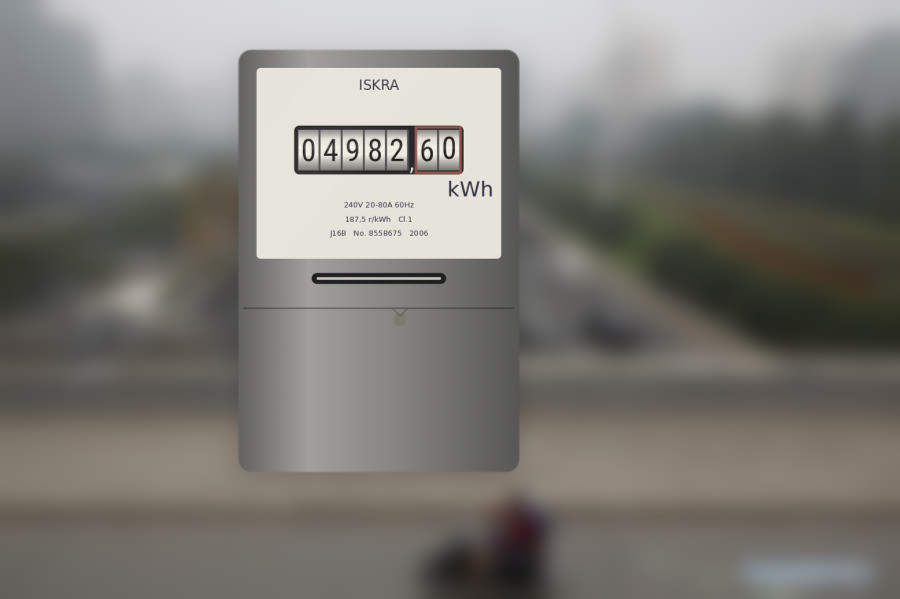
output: **4982.60** kWh
